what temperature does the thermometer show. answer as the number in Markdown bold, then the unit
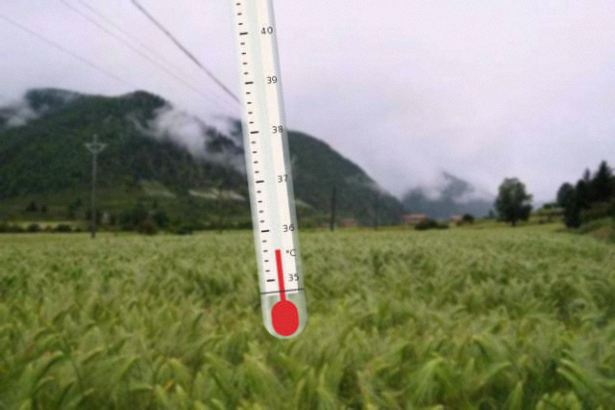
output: **35.6** °C
